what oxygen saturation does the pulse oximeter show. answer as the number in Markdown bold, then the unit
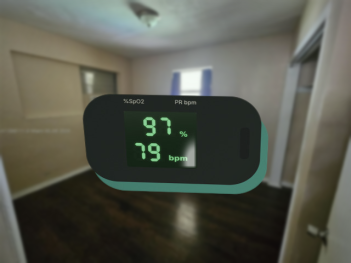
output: **97** %
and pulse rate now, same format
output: **79** bpm
